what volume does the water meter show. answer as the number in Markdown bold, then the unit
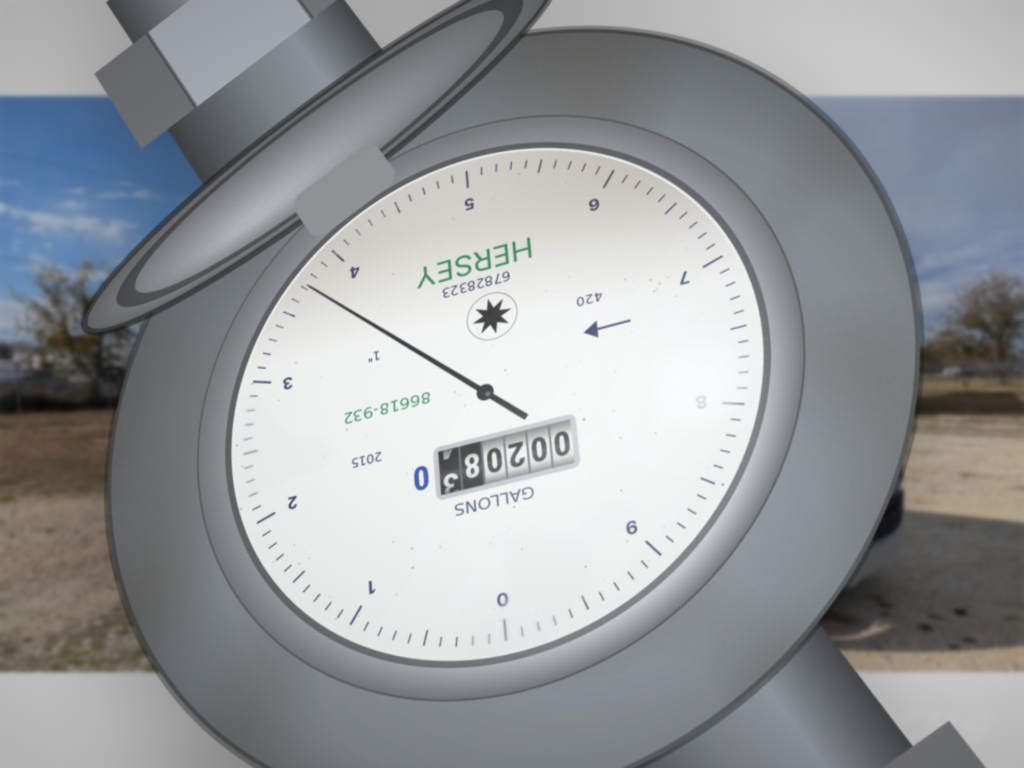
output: **20833.7** gal
